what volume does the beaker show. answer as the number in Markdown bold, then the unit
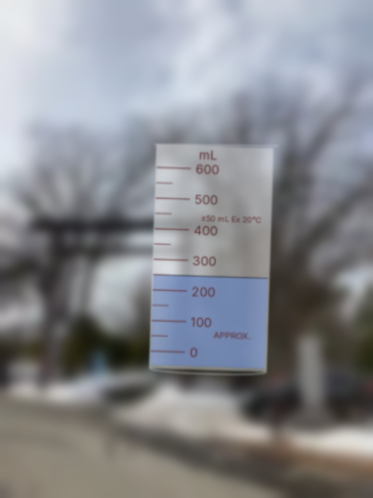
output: **250** mL
